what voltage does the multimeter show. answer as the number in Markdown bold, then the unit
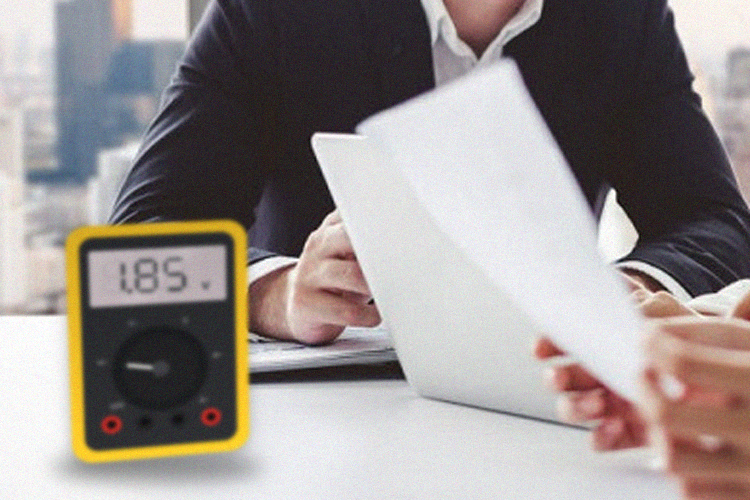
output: **1.85** V
